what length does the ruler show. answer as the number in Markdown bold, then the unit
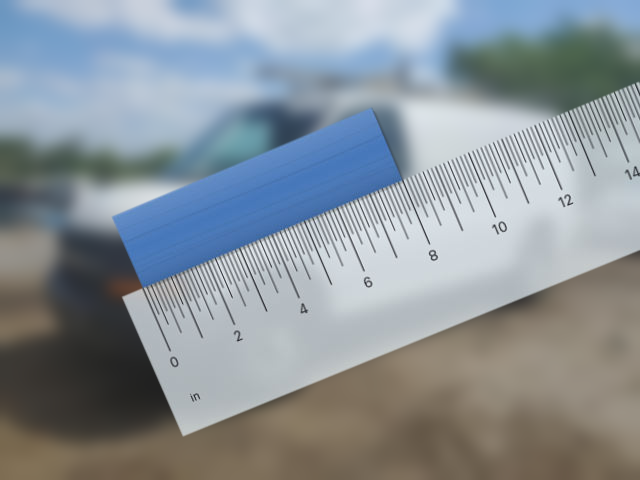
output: **8** in
